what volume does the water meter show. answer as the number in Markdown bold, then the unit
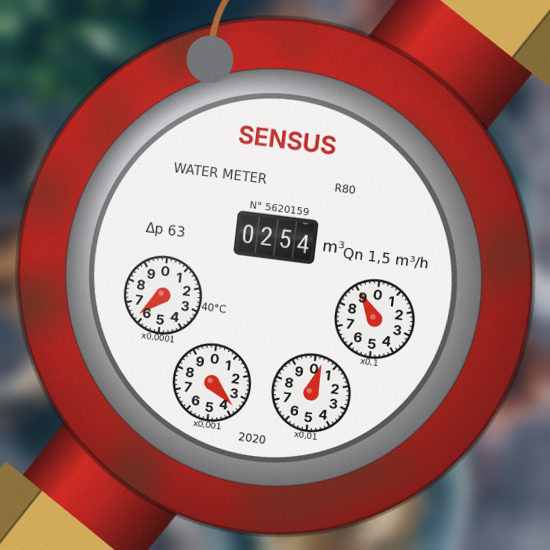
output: **253.9036** m³
